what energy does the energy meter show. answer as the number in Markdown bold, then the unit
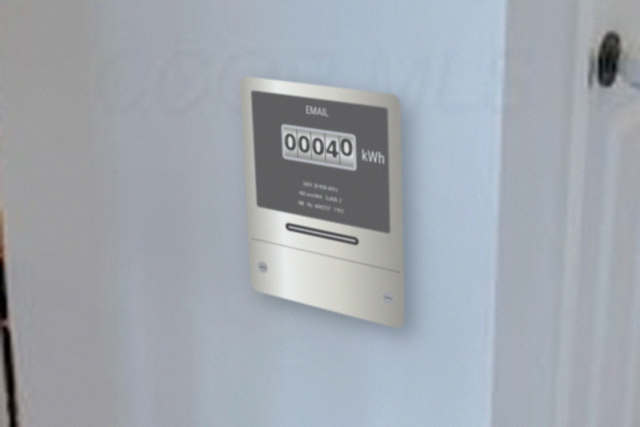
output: **40** kWh
